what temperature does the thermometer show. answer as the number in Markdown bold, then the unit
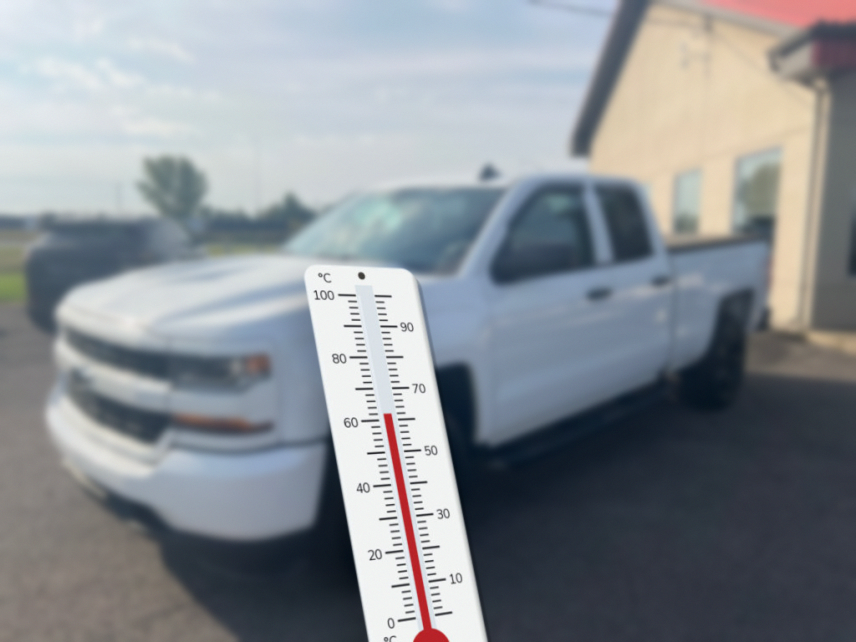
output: **62** °C
